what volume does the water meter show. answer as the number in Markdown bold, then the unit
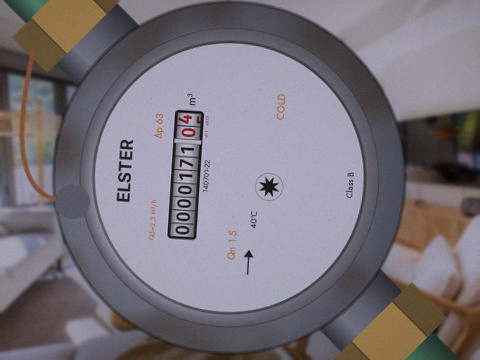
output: **171.04** m³
